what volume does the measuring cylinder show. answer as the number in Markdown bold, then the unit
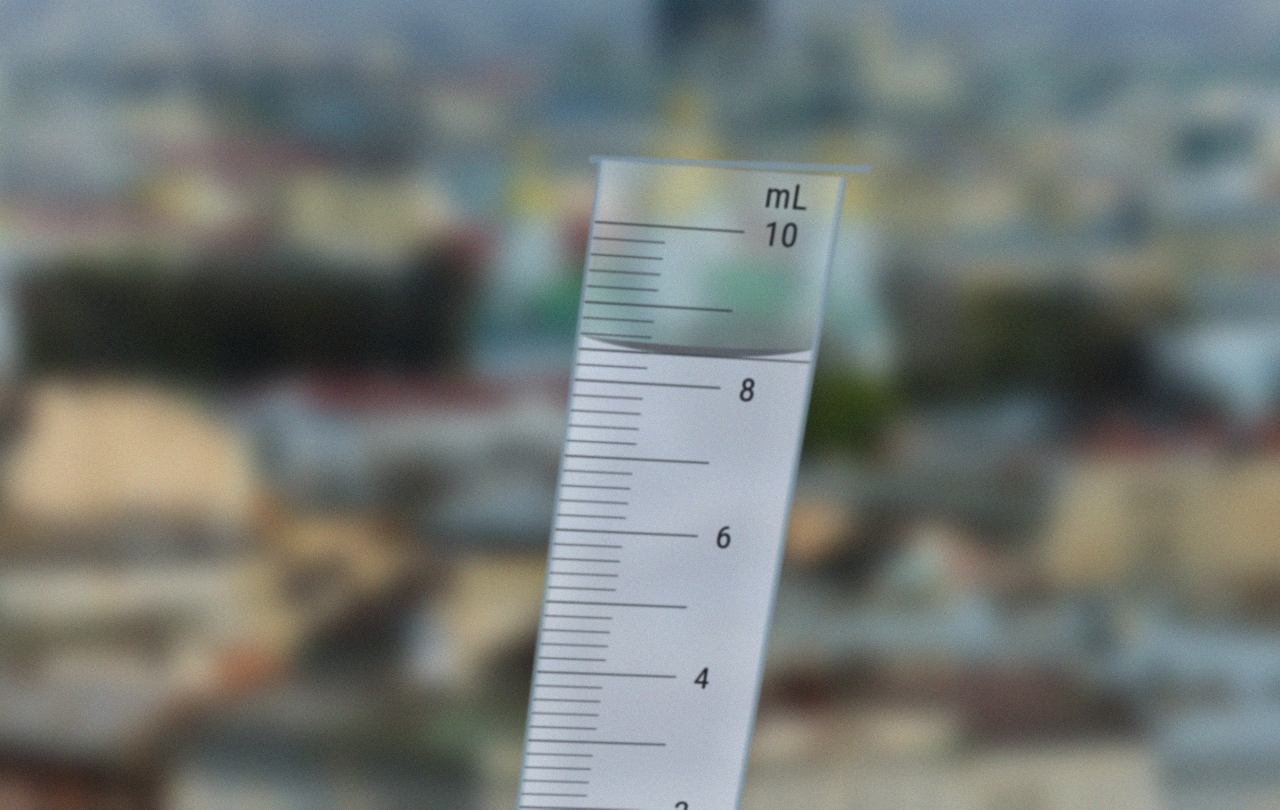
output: **8.4** mL
